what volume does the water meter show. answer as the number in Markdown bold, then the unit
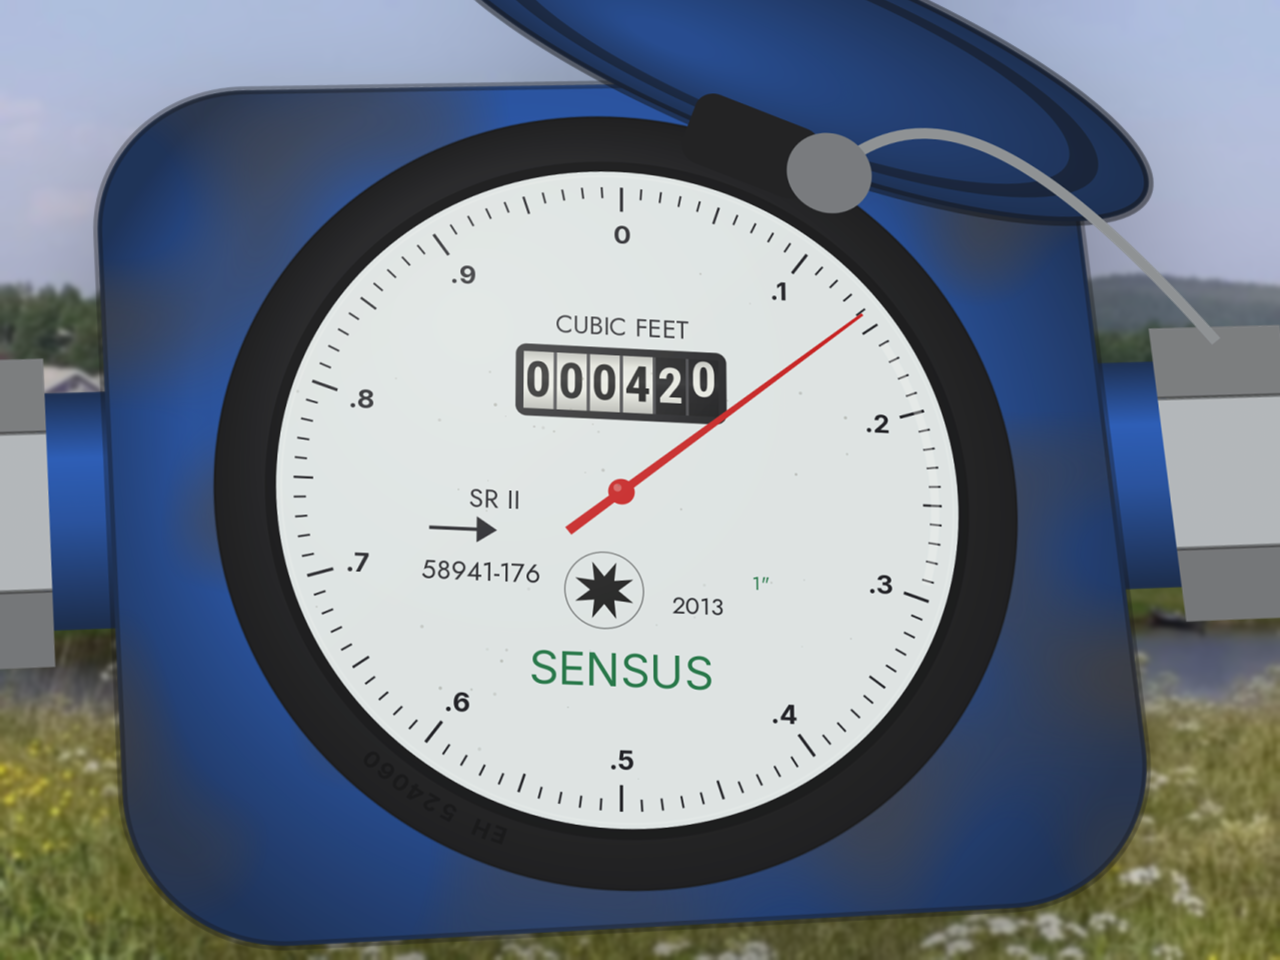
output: **420.14** ft³
